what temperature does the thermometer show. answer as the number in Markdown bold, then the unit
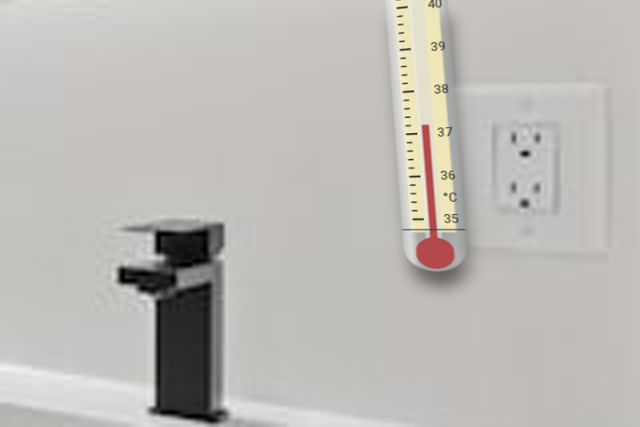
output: **37.2** °C
